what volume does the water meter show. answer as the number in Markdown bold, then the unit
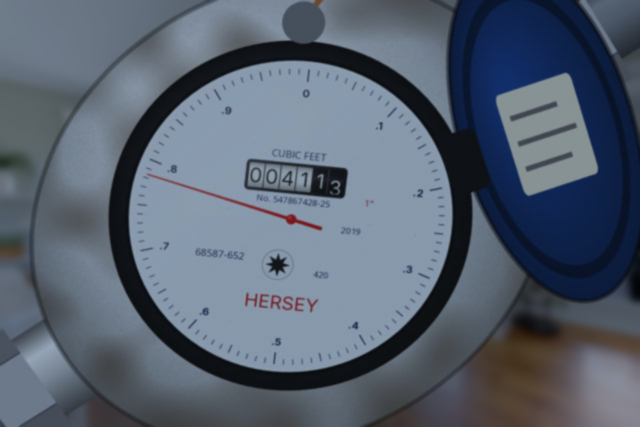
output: **4112.78** ft³
